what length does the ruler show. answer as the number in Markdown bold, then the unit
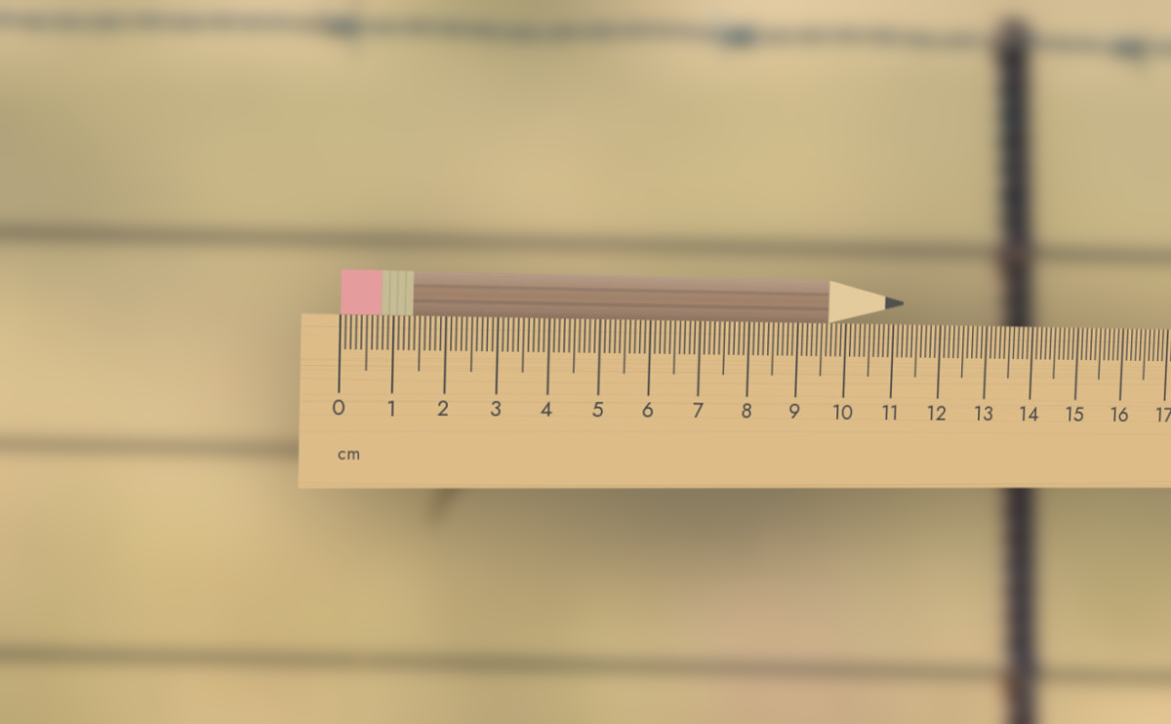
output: **11.2** cm
